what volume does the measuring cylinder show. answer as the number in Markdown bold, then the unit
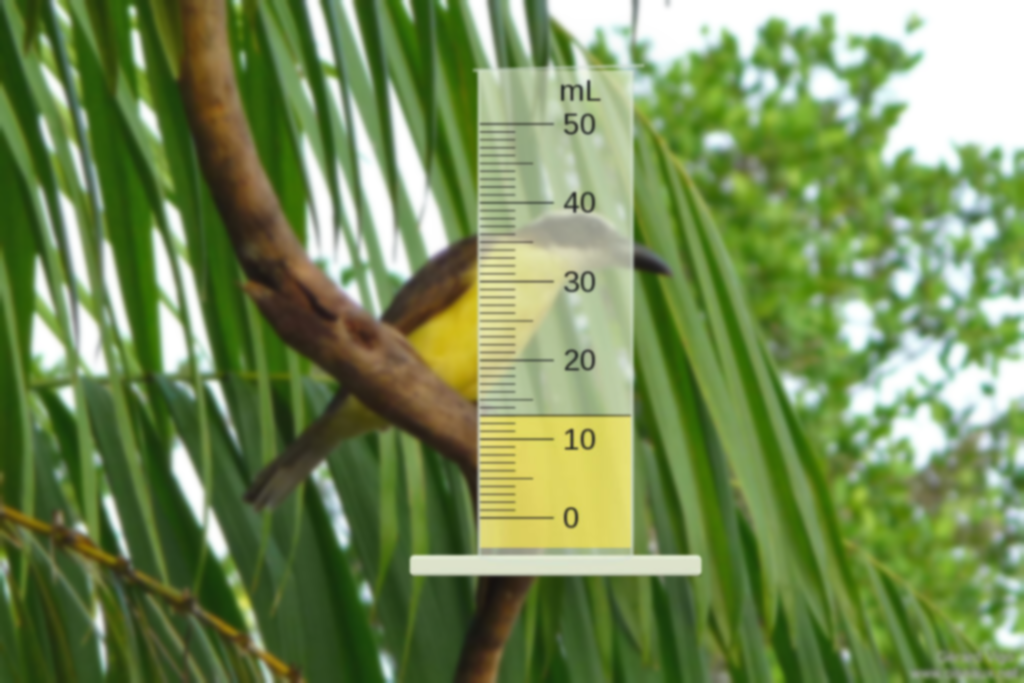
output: **13** mL
